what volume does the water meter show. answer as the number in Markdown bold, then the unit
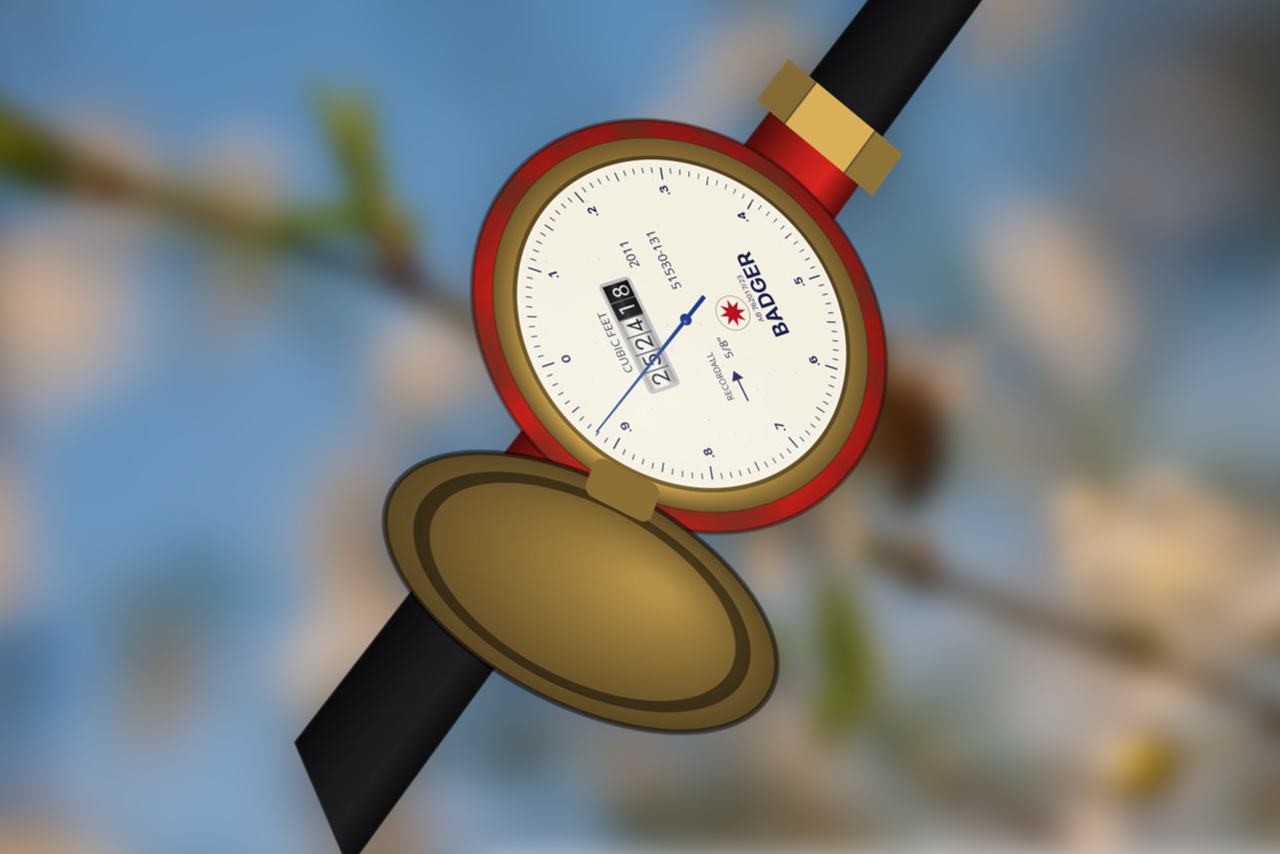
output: **252417.92** ft³
